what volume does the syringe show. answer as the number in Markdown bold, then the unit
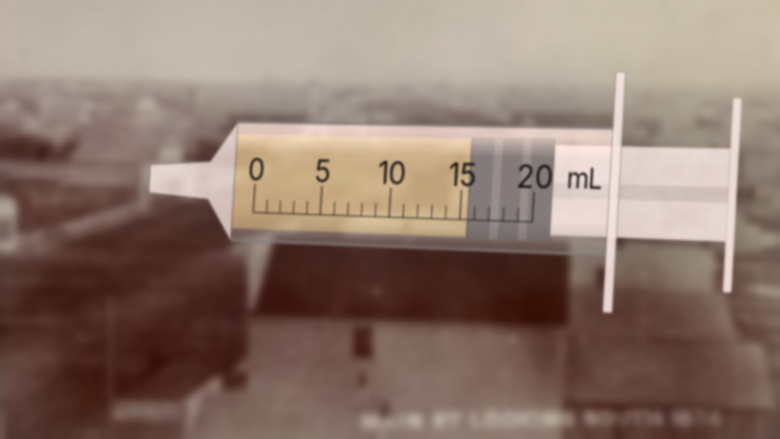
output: **15.5** mL
